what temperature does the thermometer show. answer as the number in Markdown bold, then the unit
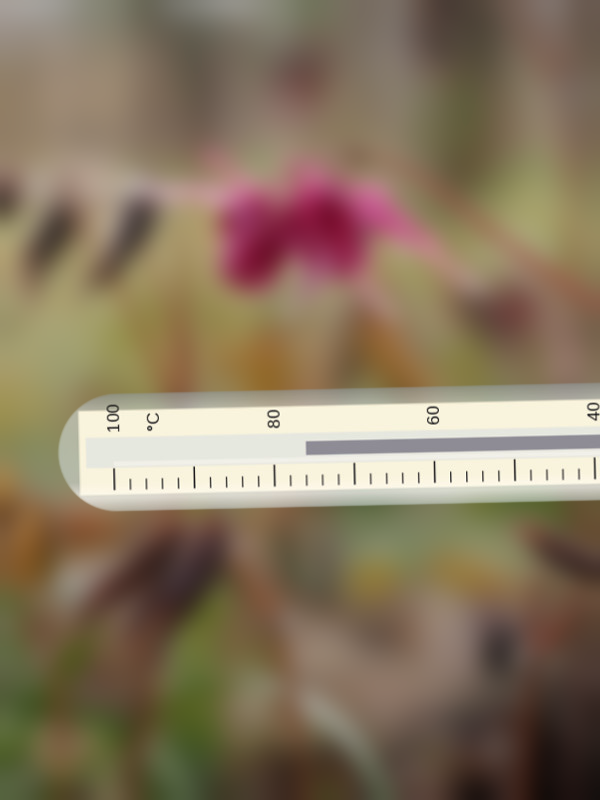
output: **76** °C
